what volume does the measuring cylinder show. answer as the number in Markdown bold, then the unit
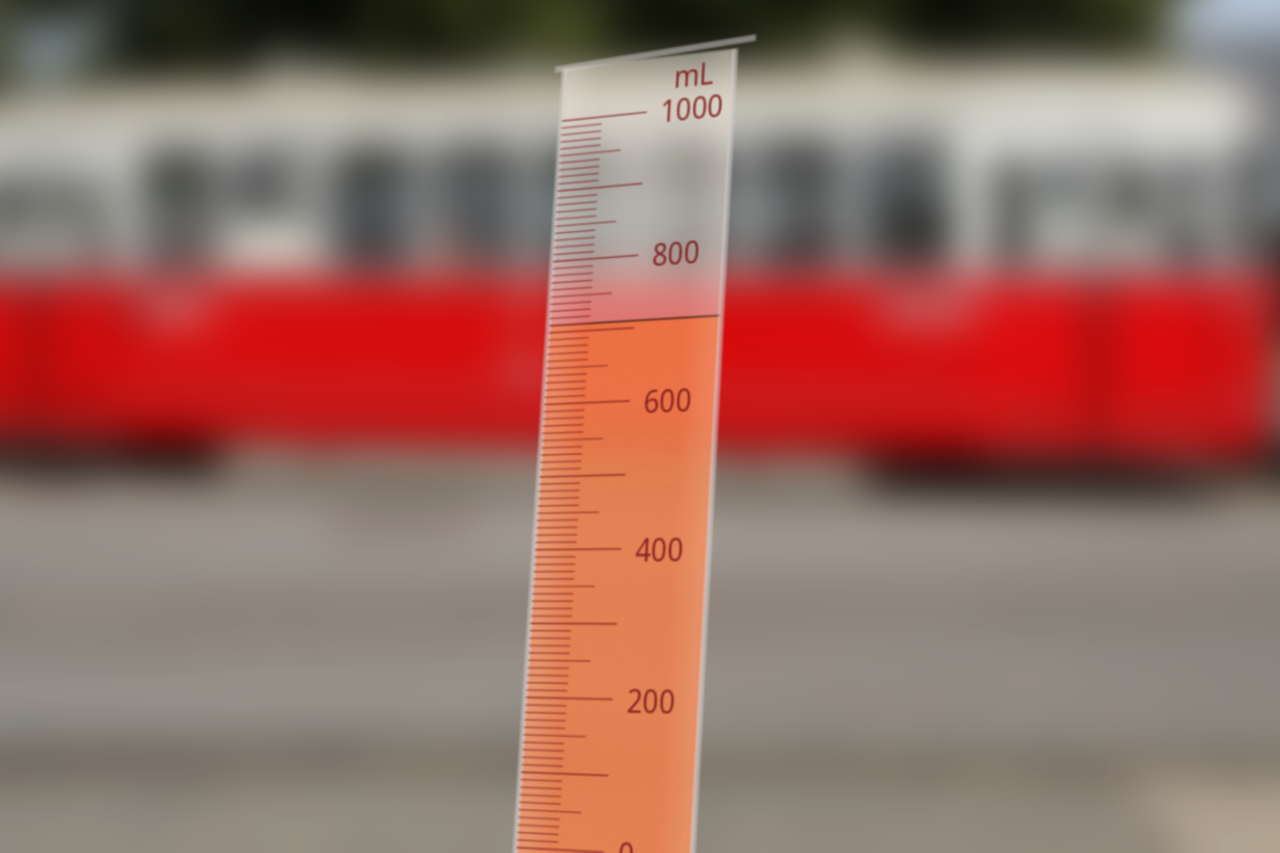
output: **710** mL
